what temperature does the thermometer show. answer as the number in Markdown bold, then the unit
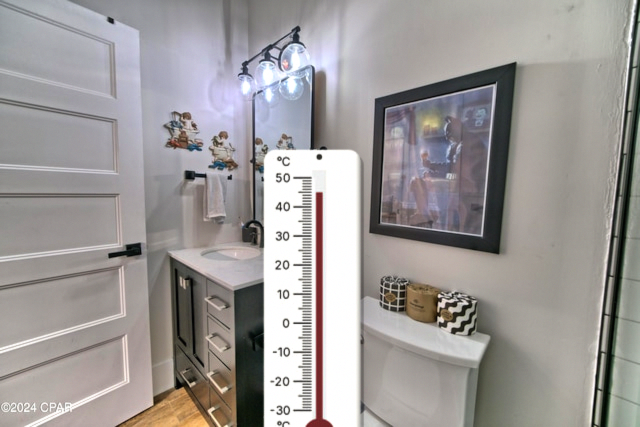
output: **45** °C
